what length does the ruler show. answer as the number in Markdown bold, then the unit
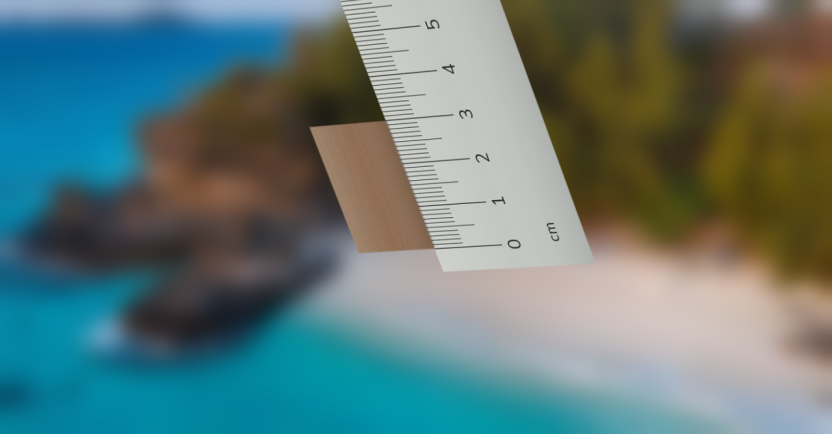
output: **3** cm
